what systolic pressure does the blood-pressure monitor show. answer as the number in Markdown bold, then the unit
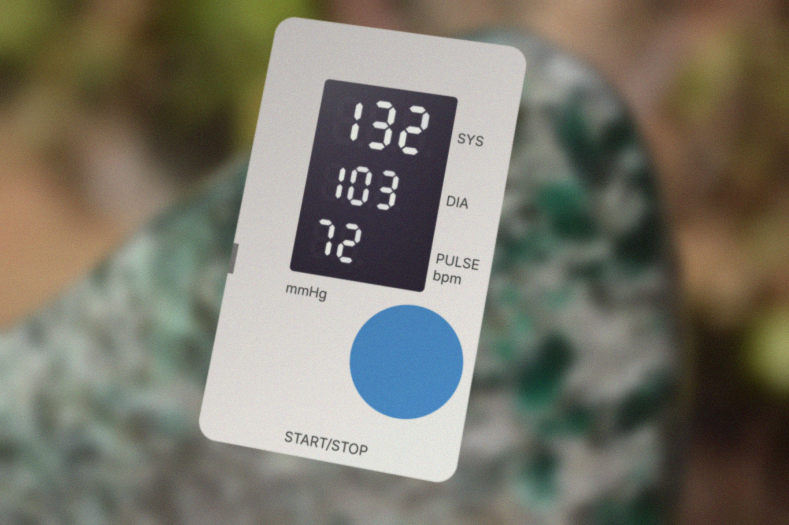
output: **132** mmHg
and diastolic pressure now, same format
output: **103** mmHg
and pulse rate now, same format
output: **72** bpm
